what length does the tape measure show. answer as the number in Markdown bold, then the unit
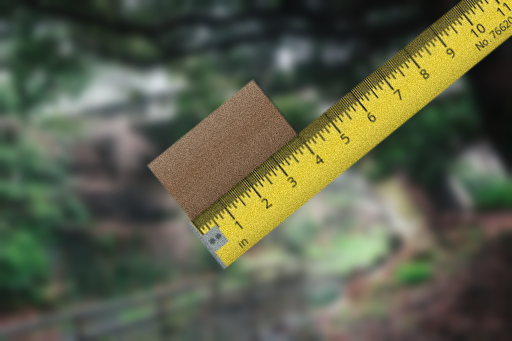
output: **4** in
